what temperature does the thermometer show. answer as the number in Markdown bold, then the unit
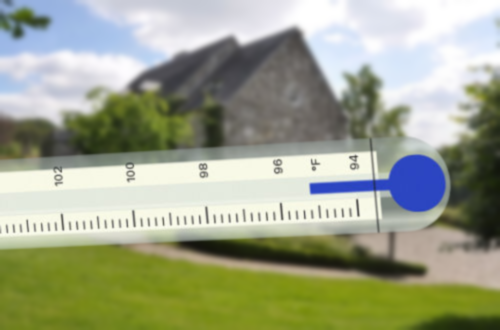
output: **95.2** °F
